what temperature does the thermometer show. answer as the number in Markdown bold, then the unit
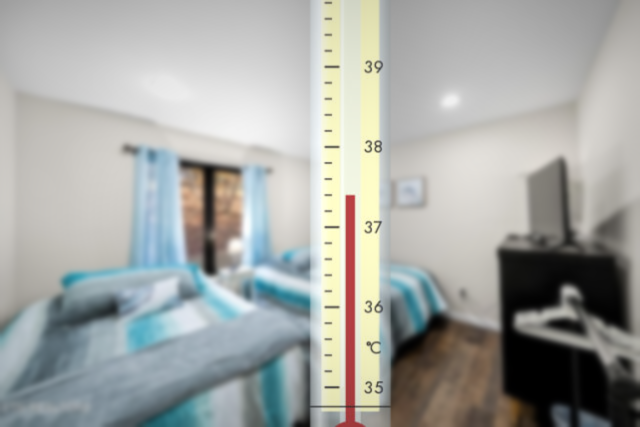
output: **37.4** °C
